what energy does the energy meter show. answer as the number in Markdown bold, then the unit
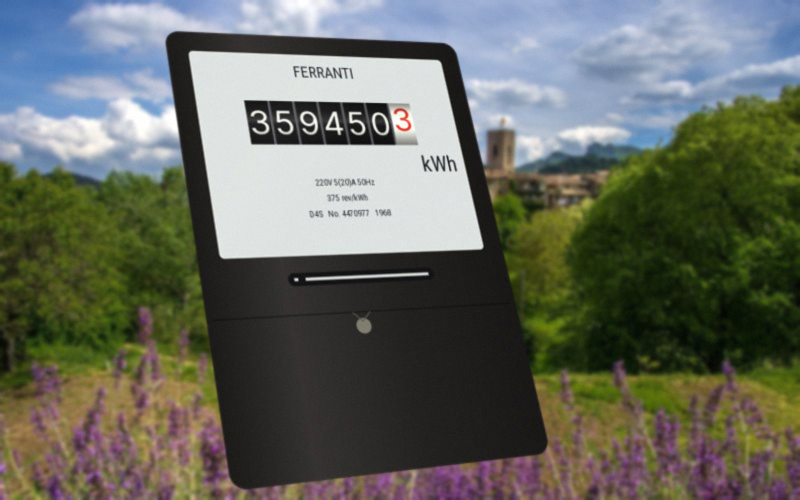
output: **359450.3** kWh
